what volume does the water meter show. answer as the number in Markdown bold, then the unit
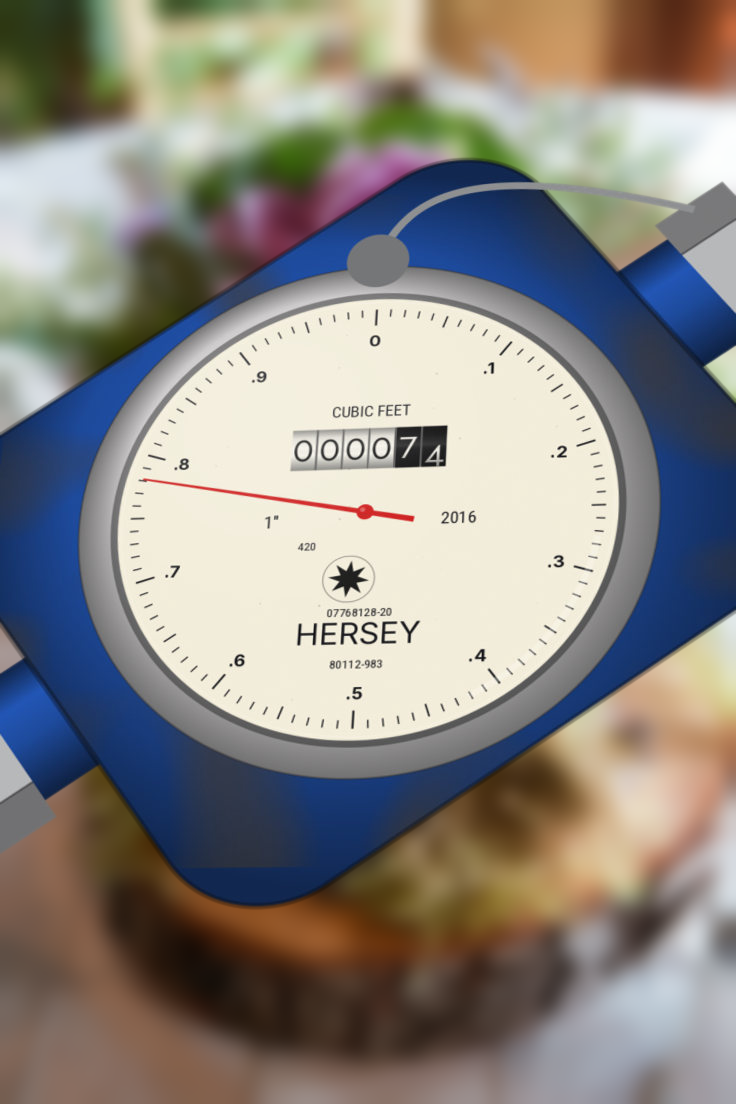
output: **73.78** ft³
